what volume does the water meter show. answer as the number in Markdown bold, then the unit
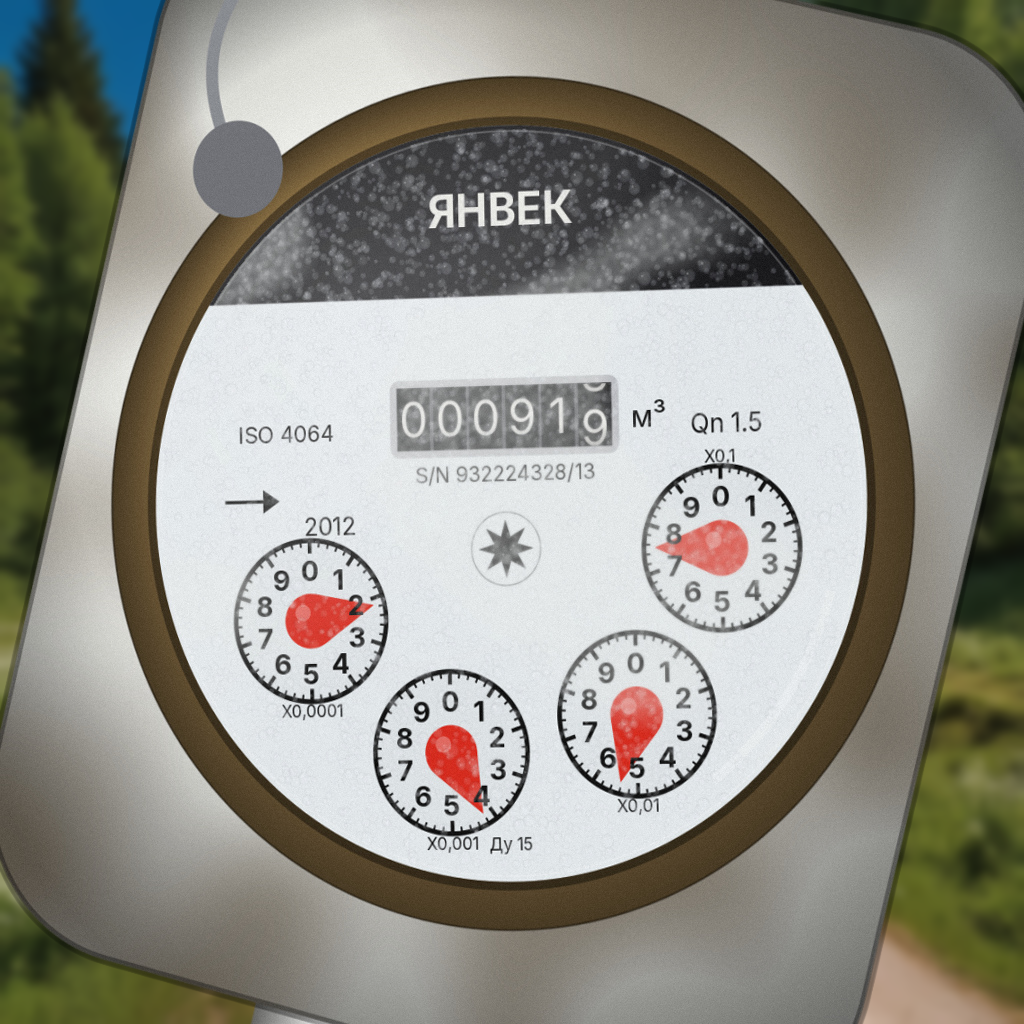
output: **918.7542** m³
